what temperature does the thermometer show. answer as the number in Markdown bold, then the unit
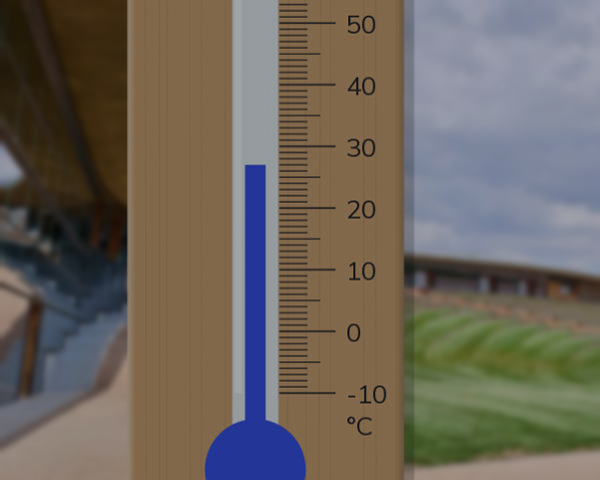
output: **27** °C
